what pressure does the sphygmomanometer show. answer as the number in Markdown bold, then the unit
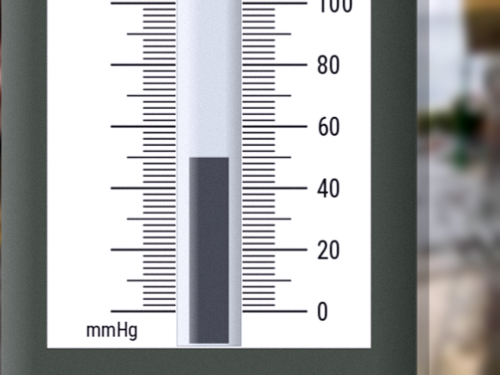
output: **50** mmHg
